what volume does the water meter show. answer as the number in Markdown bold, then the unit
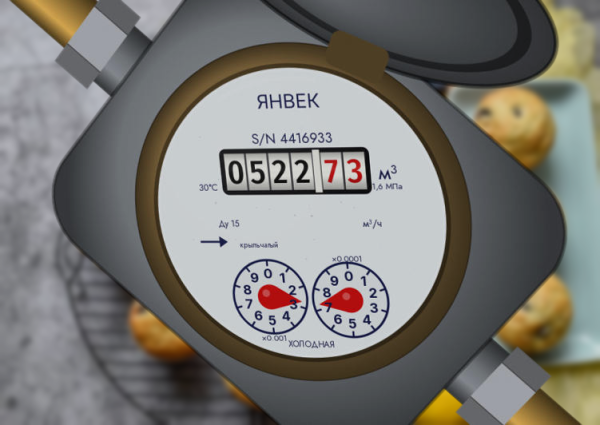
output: **522.7327** m³
